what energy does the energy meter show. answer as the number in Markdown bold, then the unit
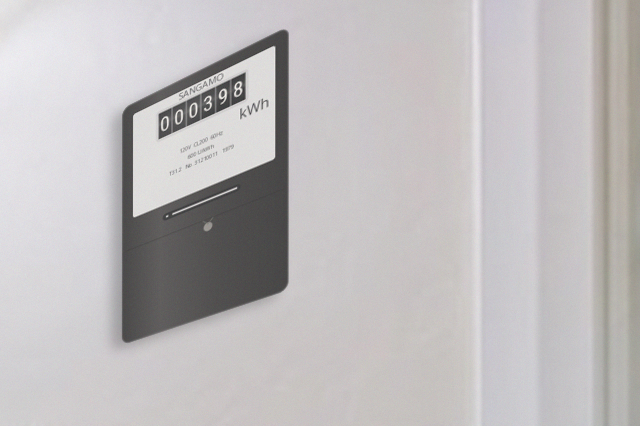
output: **398** kWh
